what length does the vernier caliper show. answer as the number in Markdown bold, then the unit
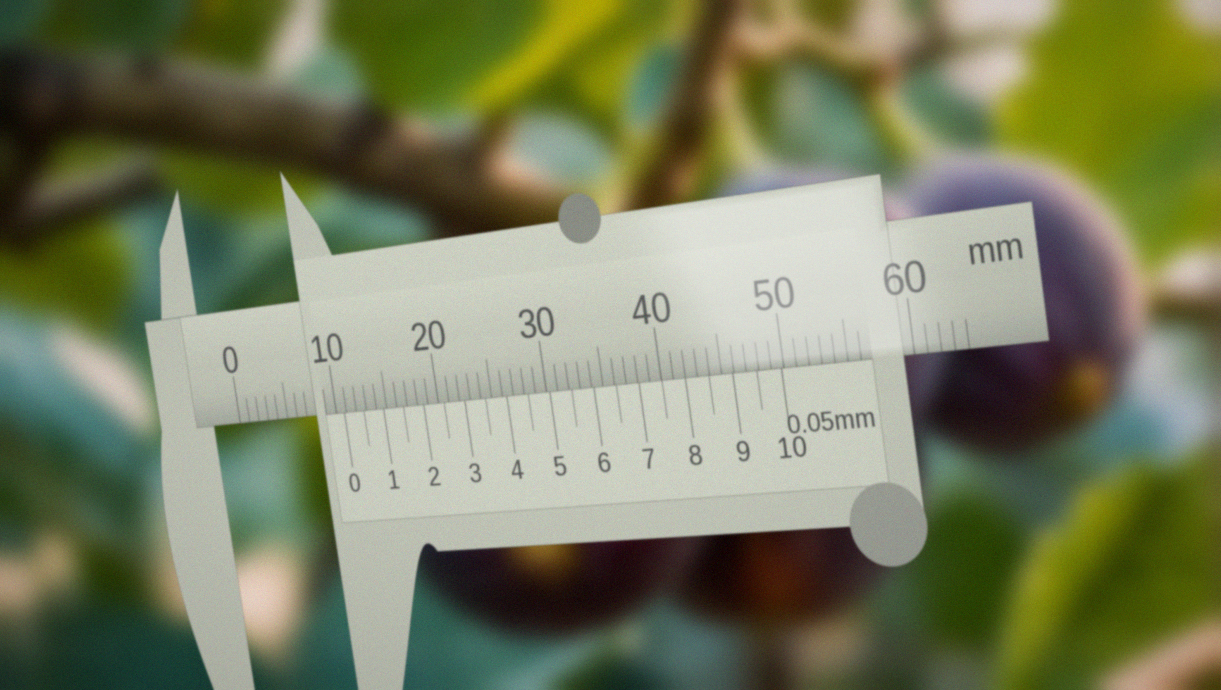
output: **10.8** mm
